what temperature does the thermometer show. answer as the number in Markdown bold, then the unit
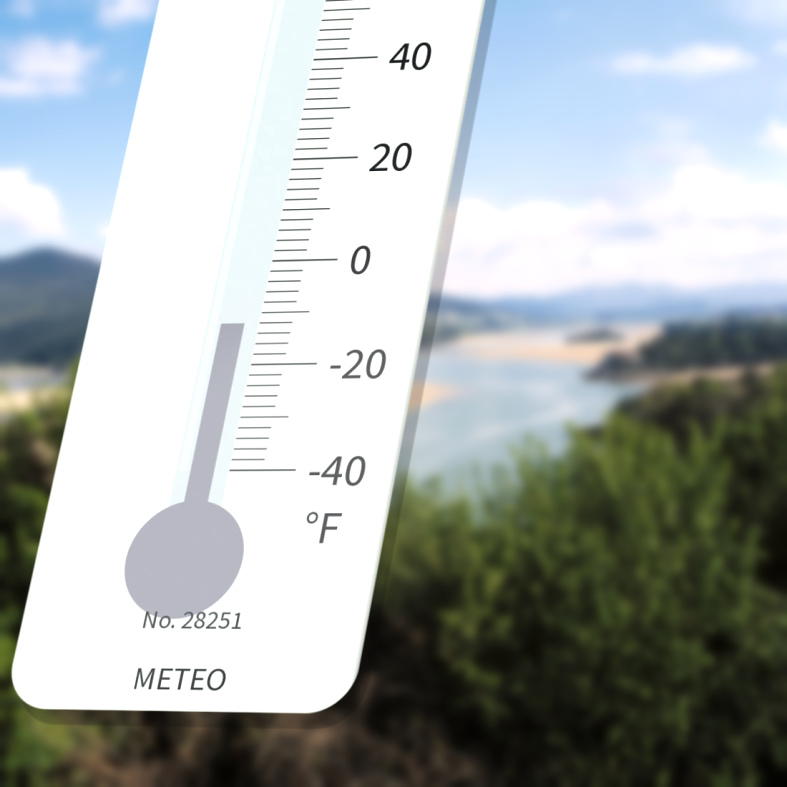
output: **-12** °F
